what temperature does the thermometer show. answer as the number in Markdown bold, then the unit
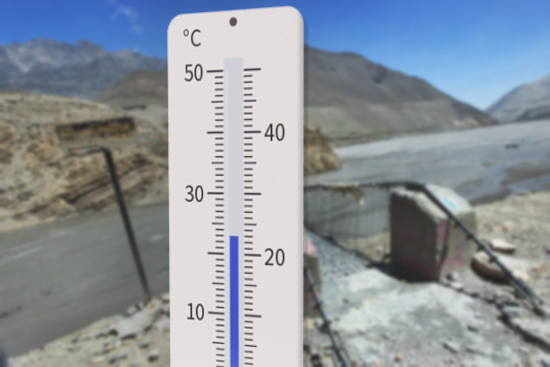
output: **23** °C
